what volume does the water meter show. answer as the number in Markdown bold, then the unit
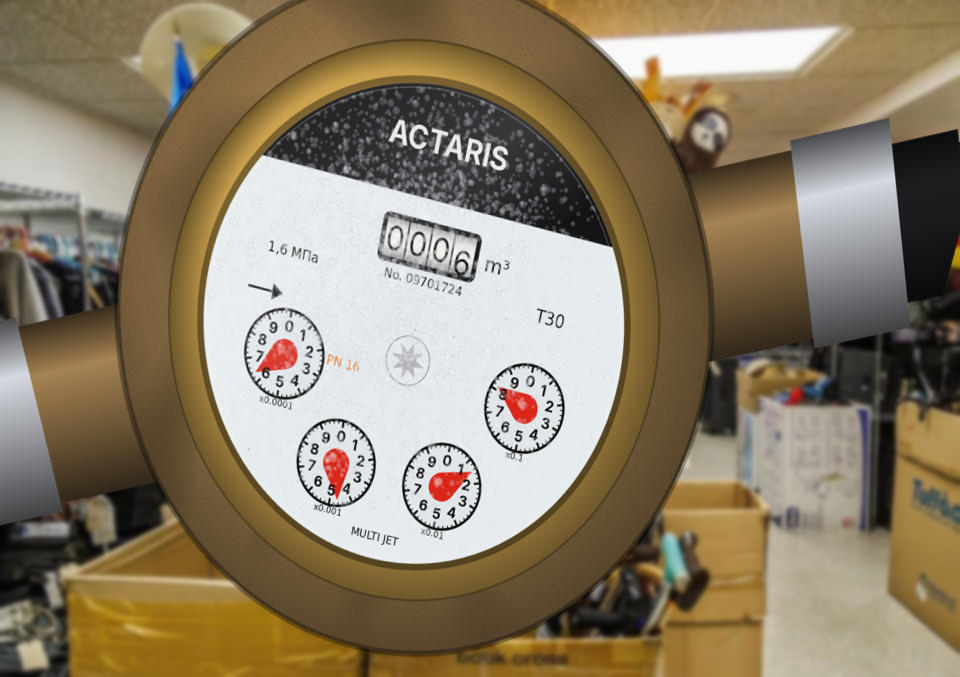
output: **5.8146** m³
